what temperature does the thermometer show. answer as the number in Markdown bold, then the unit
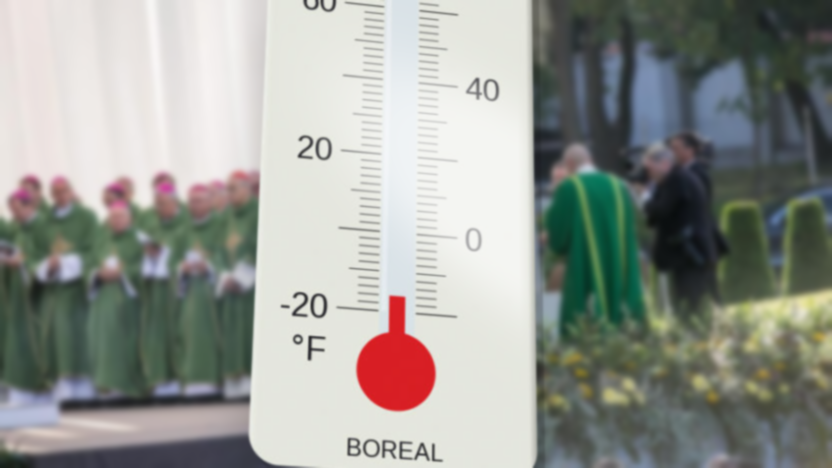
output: **-16** °F
